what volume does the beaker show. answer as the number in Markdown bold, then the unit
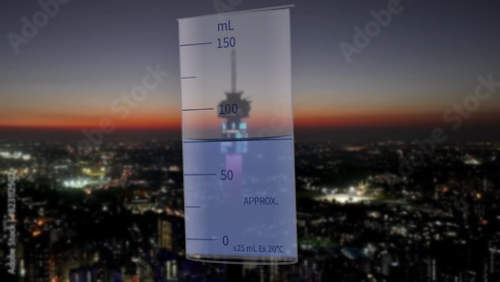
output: **75** mL
